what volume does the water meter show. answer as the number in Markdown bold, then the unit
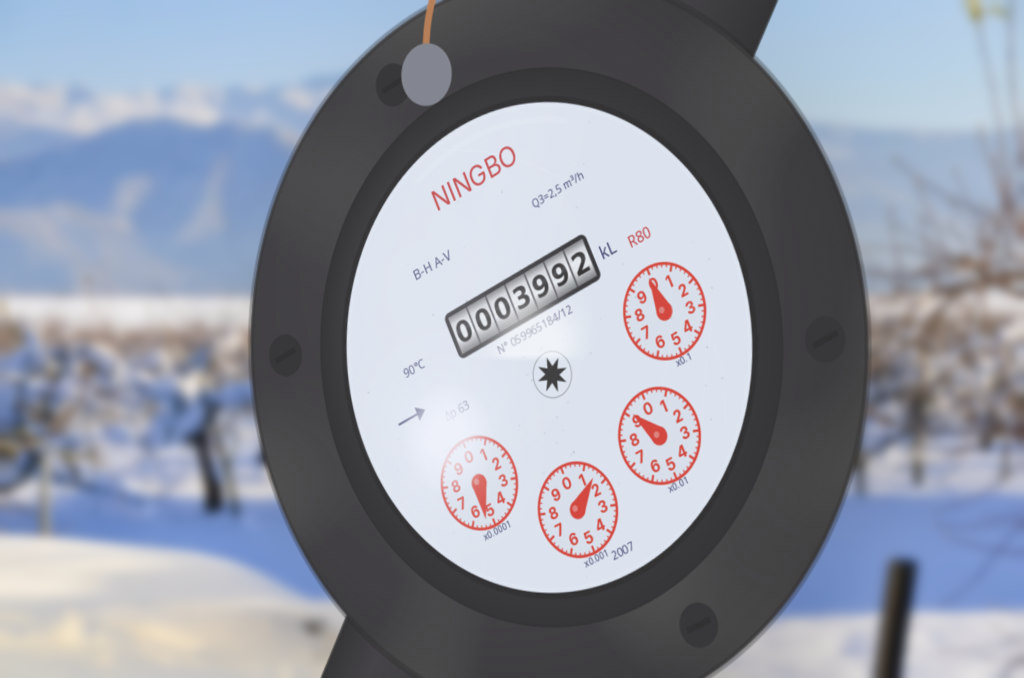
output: **3991.9915** kL
